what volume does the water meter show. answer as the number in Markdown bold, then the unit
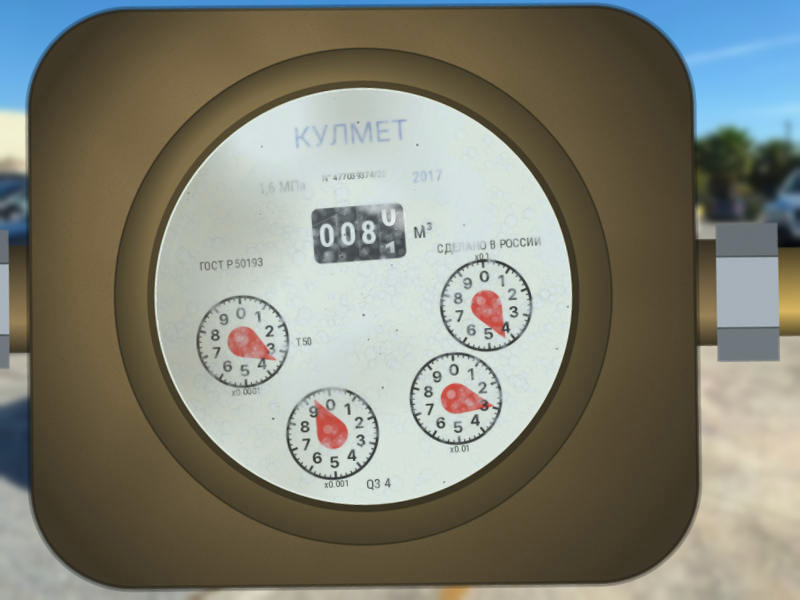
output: **80.4293** m³
